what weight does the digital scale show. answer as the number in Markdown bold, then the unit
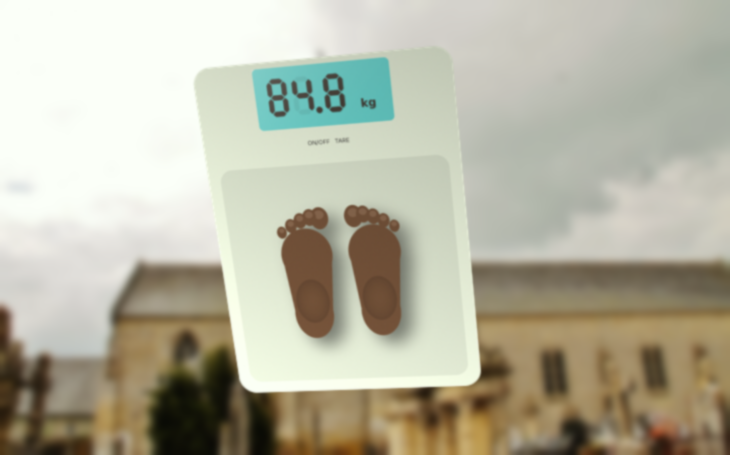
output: **84.8** kg
